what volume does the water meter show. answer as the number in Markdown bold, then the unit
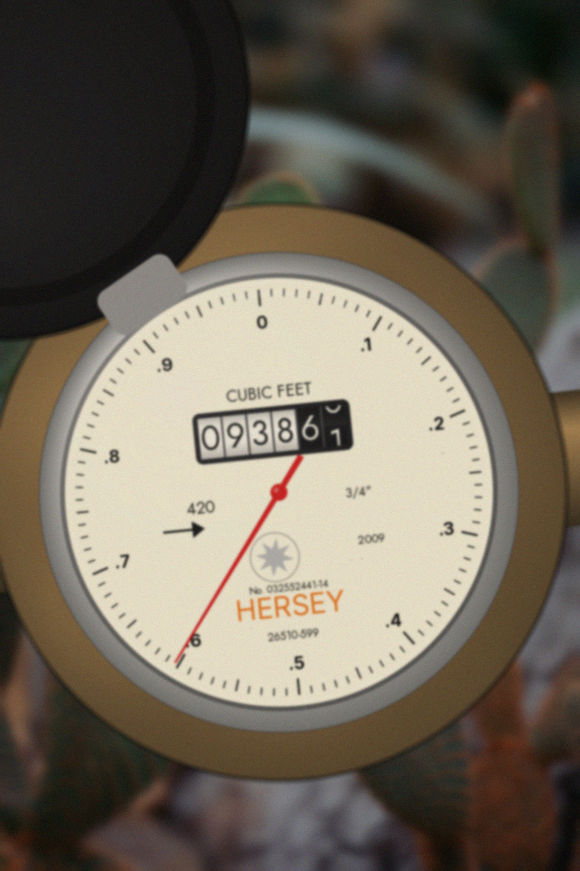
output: **93860.60** ft³
